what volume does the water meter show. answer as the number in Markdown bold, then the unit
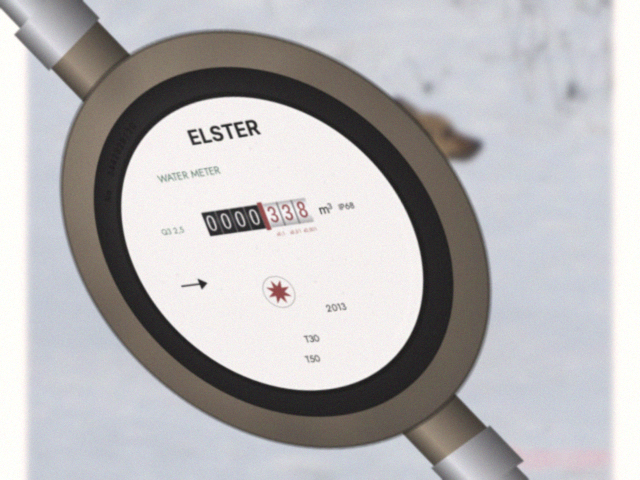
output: **0.338** m³
